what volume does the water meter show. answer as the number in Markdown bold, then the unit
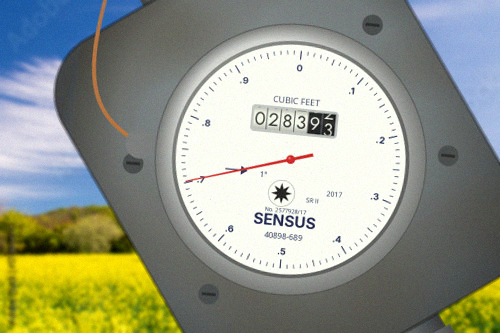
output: **28392.70** ft³
